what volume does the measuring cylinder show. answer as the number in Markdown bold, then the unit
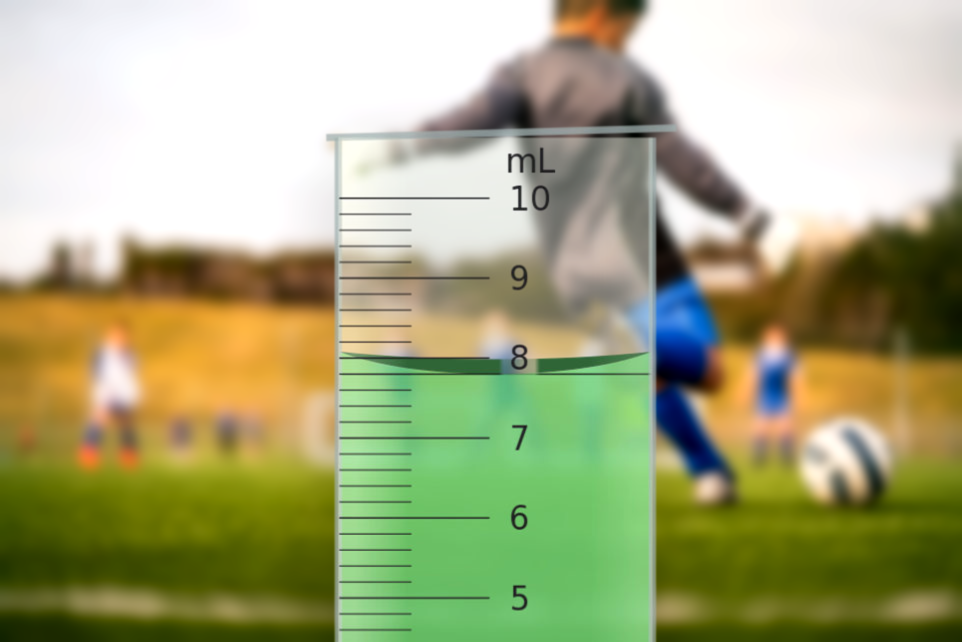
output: **7.8** mL
